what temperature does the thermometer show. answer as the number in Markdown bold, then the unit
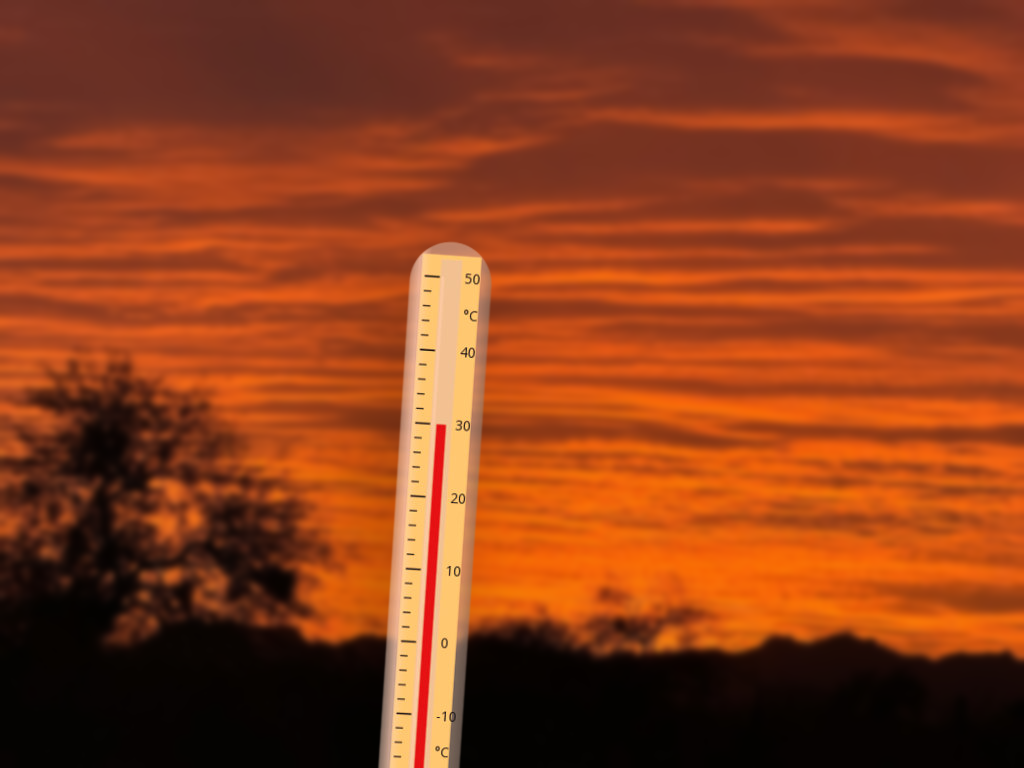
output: **30** °C
